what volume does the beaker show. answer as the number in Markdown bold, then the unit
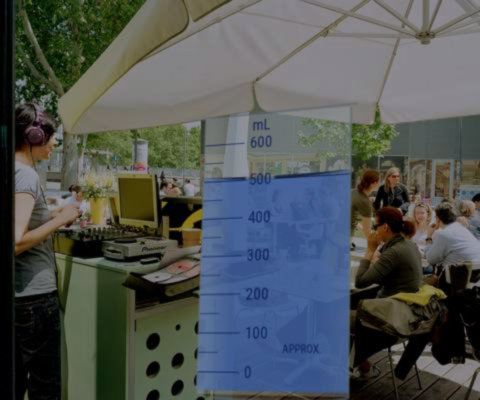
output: **500** mL
